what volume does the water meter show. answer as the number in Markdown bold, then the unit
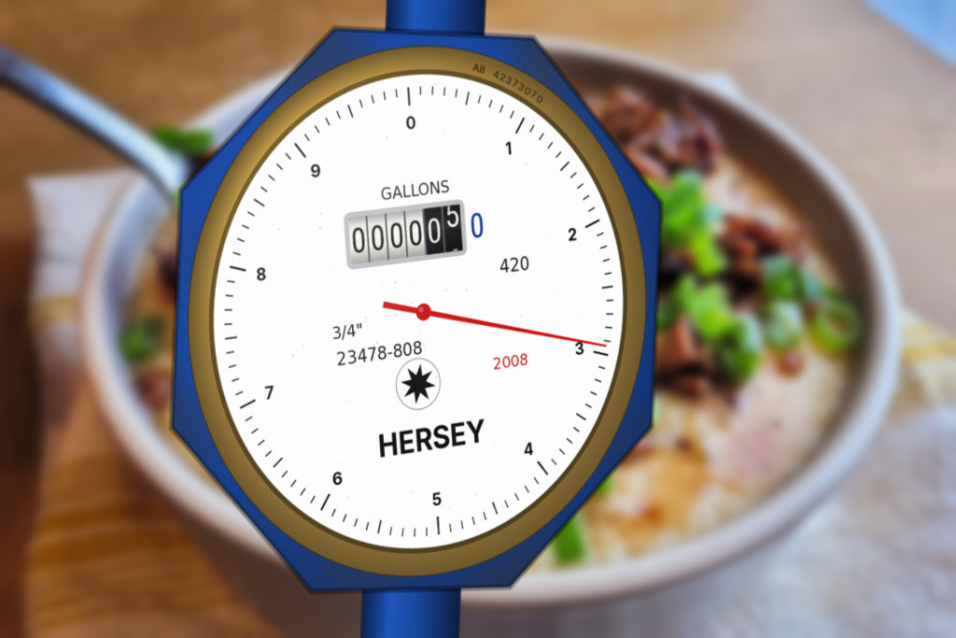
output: **52.9** gal
